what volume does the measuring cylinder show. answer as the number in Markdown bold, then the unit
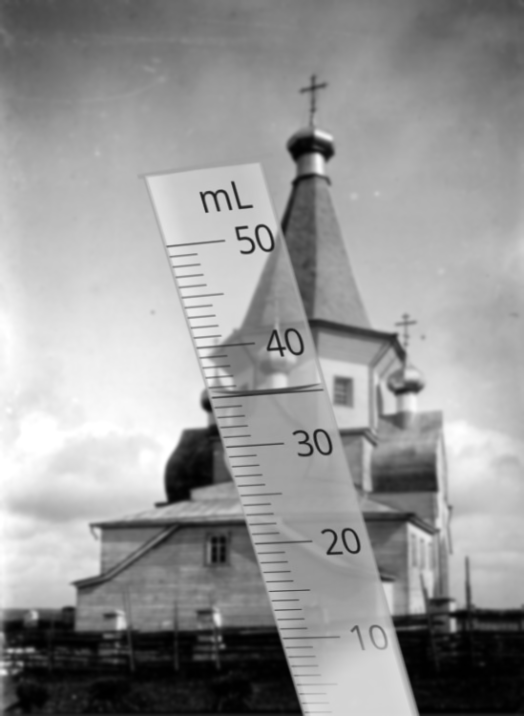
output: **35** mL
